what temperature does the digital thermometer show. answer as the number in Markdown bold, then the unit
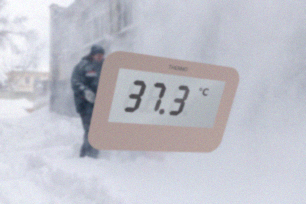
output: **37.3** °C
